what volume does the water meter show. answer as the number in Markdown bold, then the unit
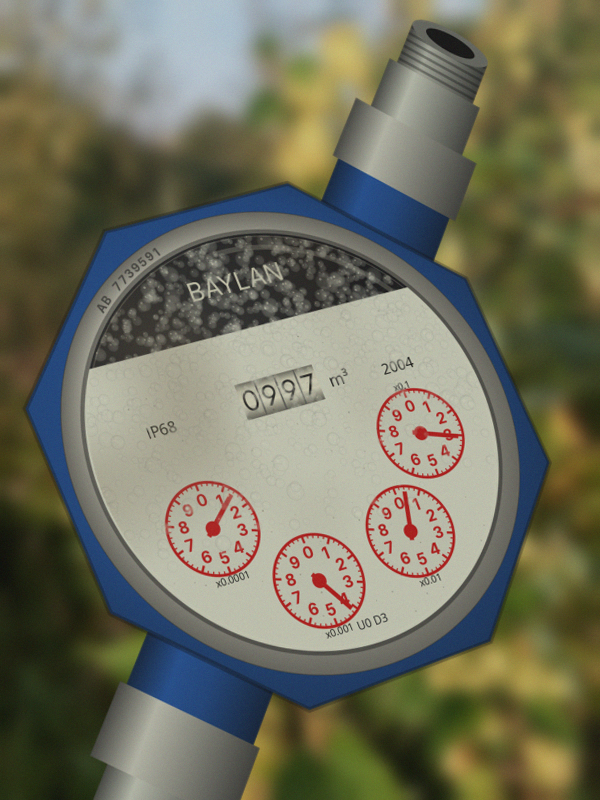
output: **997.3041** m³
